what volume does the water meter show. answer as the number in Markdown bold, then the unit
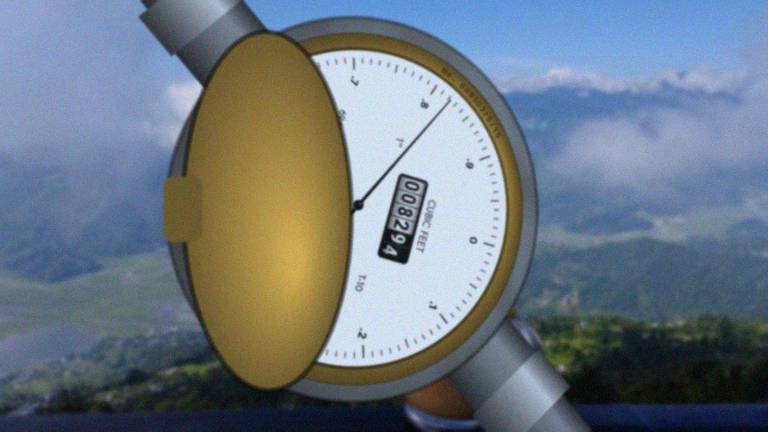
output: **8293.82** ft³
